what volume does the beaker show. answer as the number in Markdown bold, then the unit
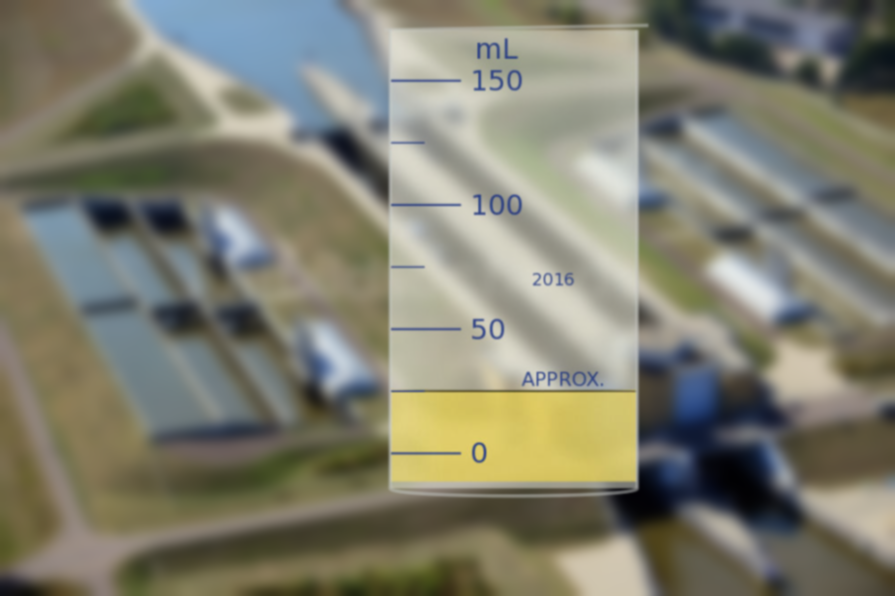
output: **25** mL
